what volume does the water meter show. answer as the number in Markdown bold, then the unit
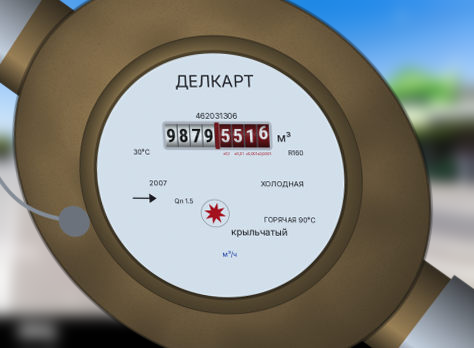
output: **9879.5516** m³
